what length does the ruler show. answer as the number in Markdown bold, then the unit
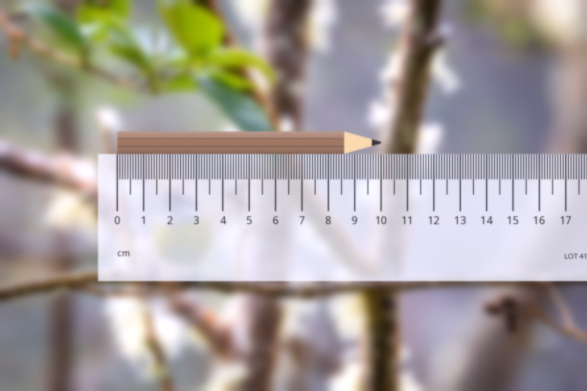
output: **10** cm
